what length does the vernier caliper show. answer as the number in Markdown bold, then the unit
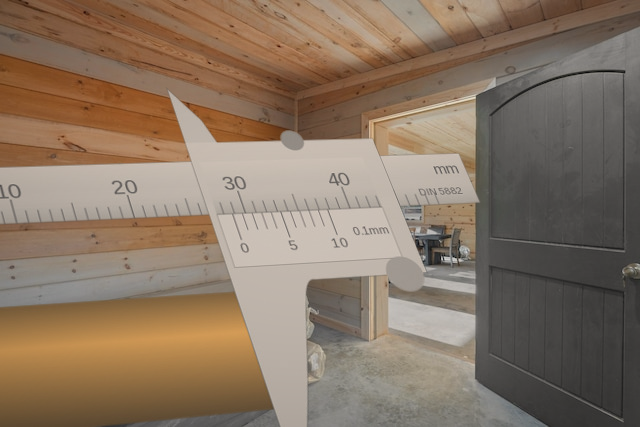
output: **28.8** mm
